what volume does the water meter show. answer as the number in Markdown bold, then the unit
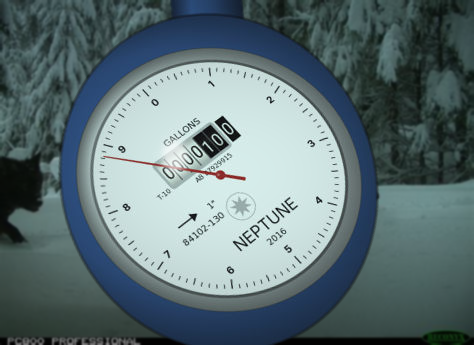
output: **98.8** gal
